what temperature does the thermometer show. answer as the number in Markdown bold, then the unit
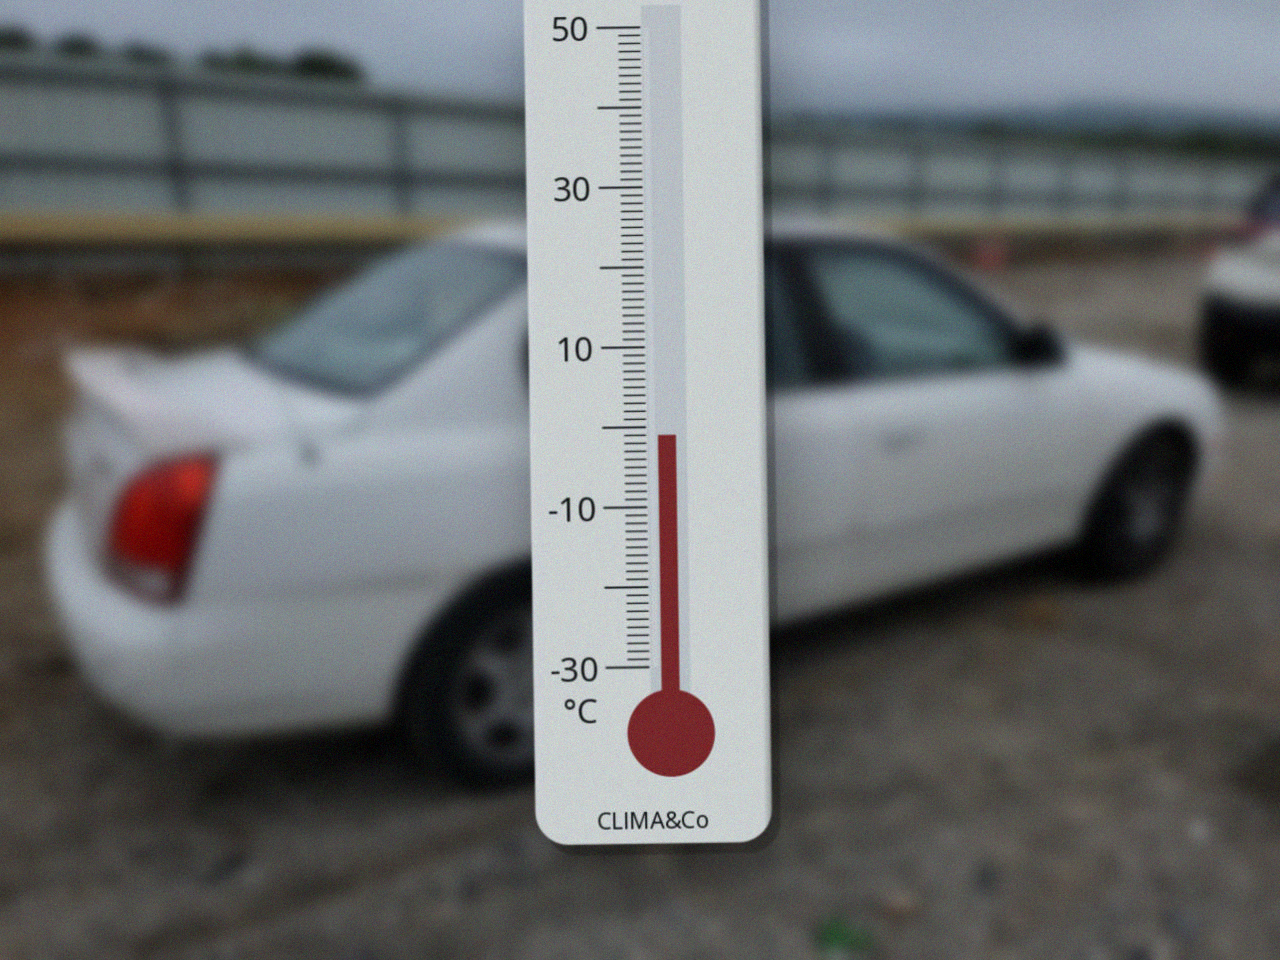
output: **-1** °C
